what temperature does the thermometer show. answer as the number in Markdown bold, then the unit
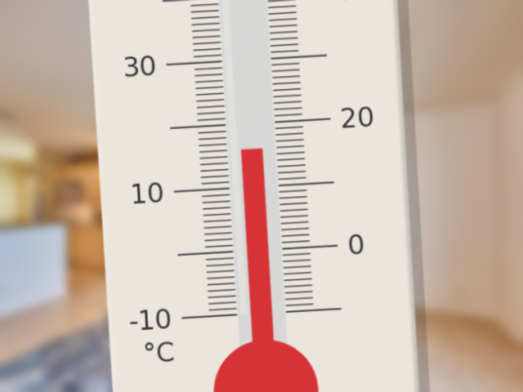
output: **16** °C
